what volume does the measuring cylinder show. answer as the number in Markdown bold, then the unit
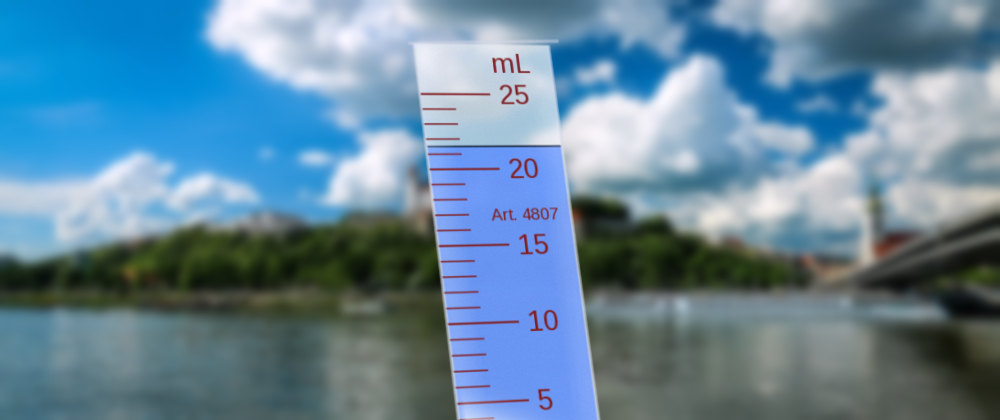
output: **21.5** mL
